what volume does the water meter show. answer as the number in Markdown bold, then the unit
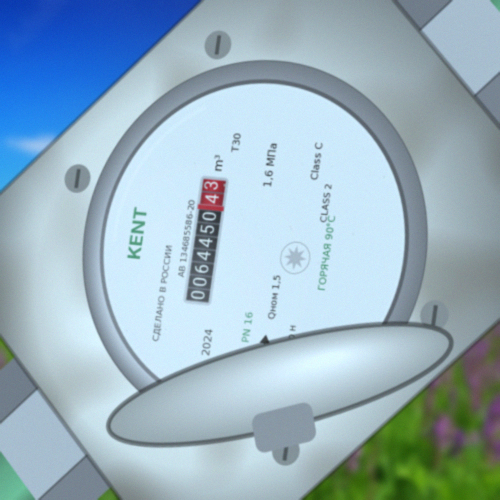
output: **64450.43** m³
